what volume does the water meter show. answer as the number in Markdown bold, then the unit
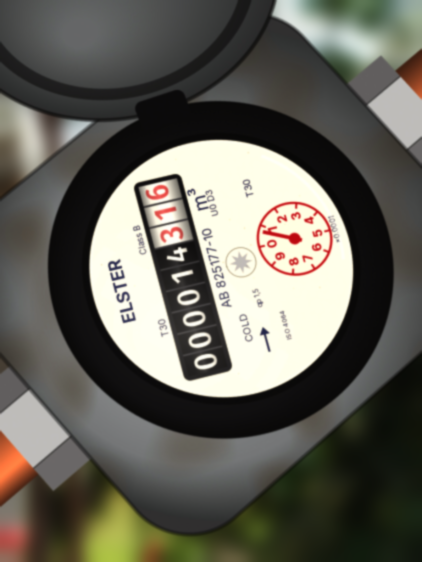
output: **14.3160** m³
